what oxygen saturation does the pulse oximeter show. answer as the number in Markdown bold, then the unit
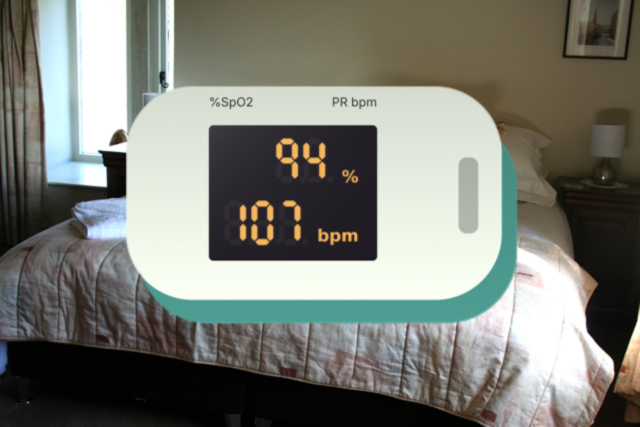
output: **94** %
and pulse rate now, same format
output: **107** bpm
